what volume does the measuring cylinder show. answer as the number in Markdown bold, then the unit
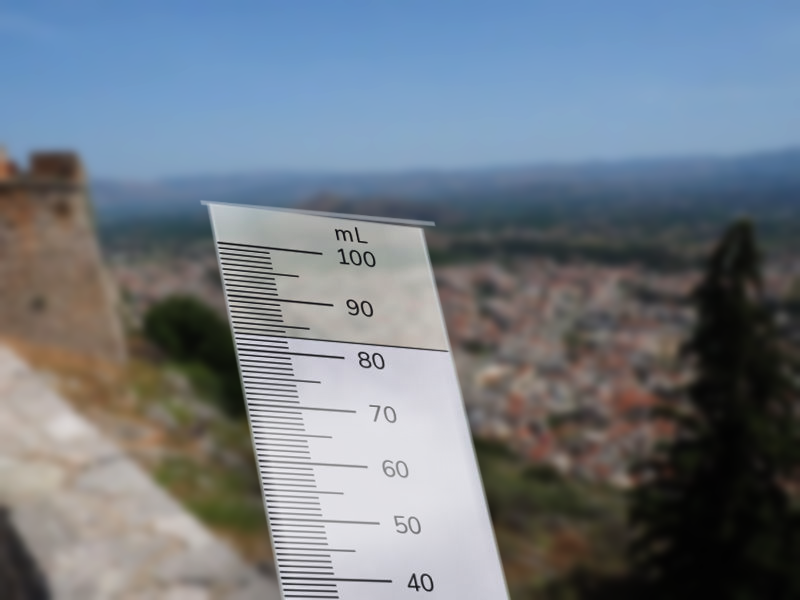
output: **83** mL
